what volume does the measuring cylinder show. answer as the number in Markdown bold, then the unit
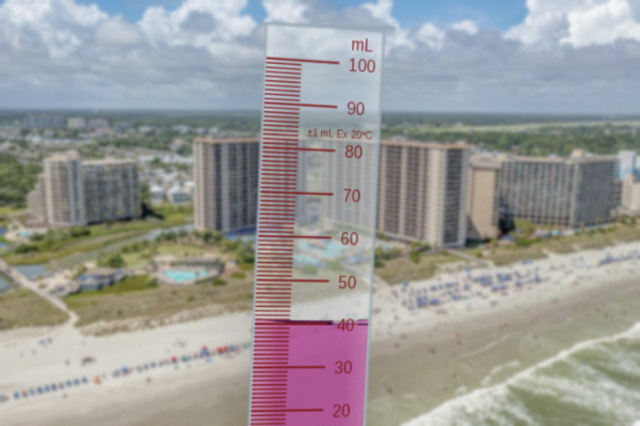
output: **40** mL
